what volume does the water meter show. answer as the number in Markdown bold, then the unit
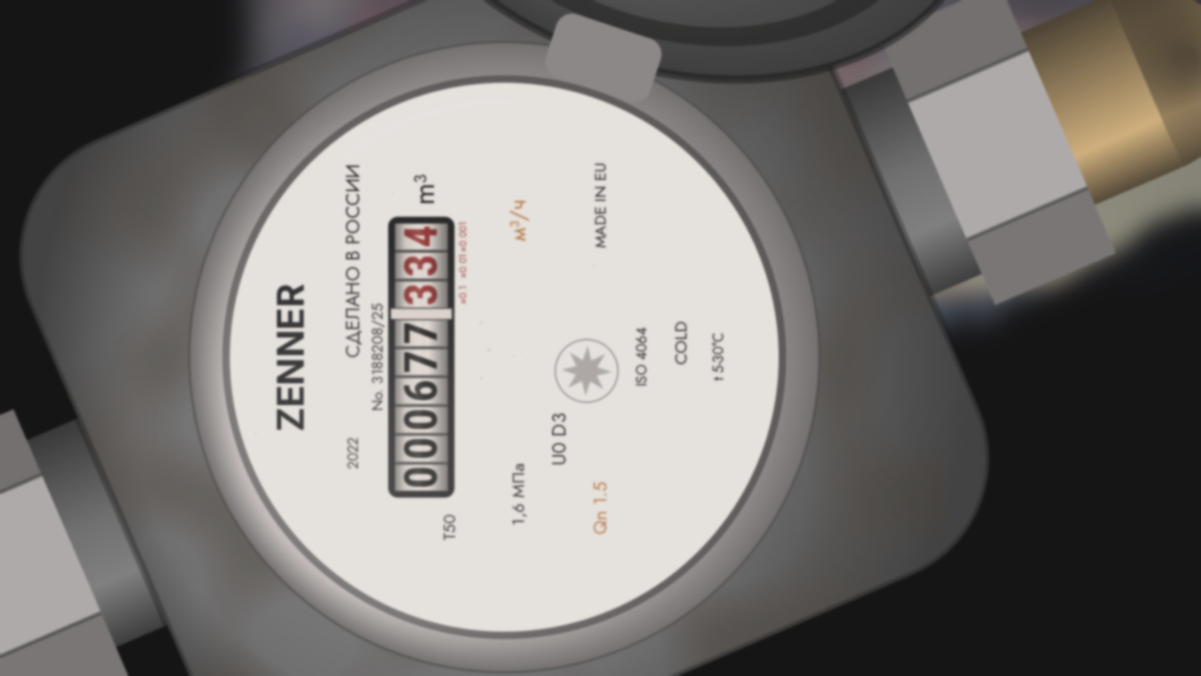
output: **677.334** m³
